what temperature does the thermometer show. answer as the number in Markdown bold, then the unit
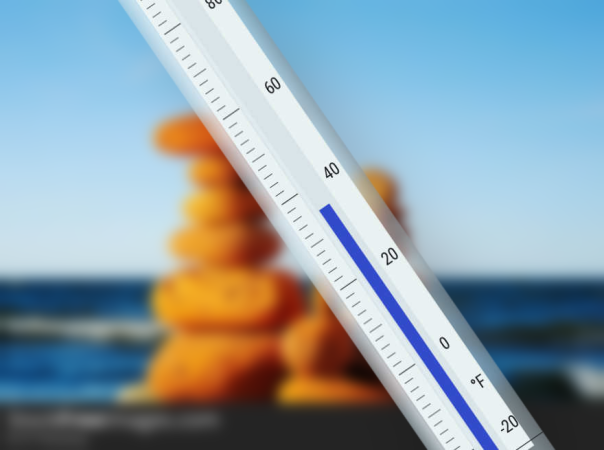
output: **35** °F
